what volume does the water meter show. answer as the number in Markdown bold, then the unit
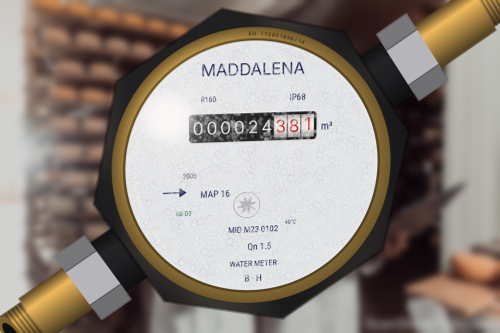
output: **24.381** m³
